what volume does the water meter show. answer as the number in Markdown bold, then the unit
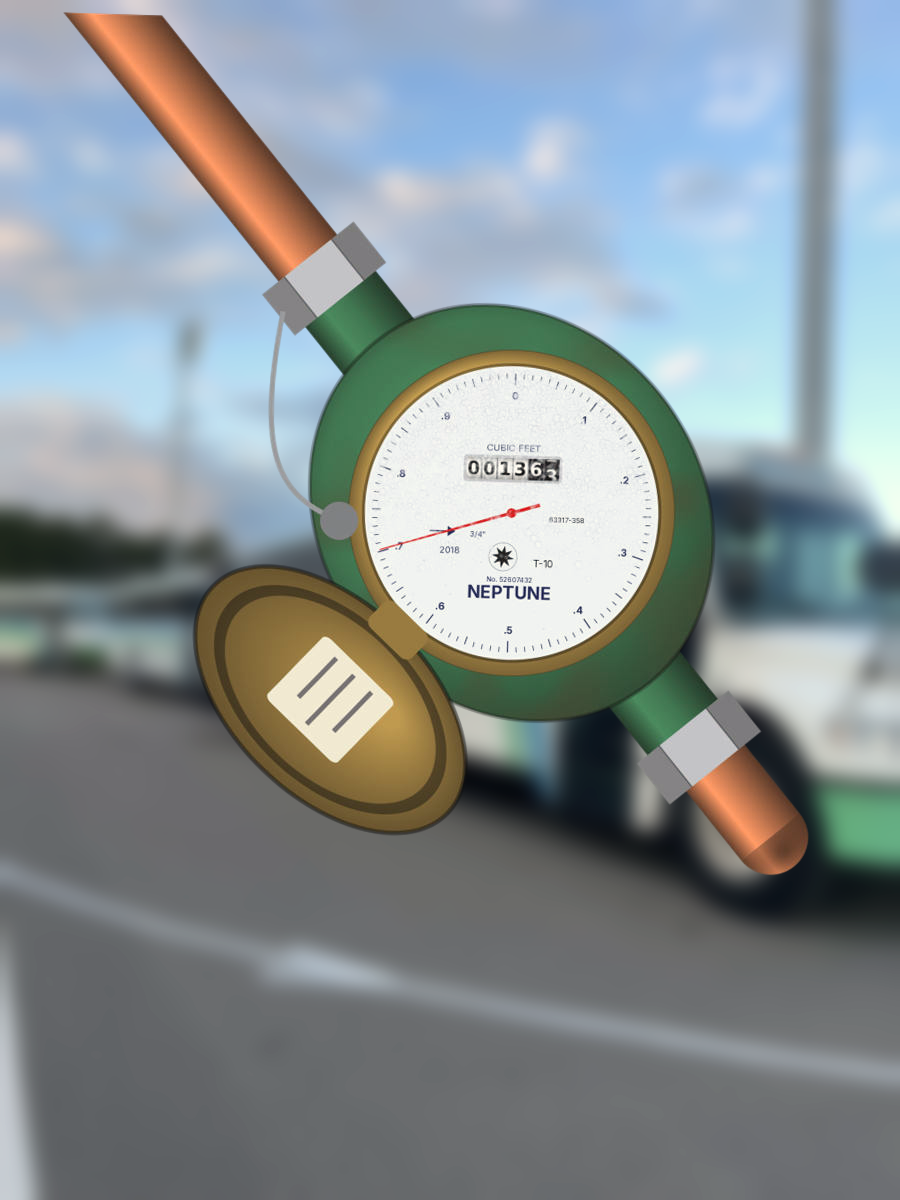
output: **1362.70** ft³
